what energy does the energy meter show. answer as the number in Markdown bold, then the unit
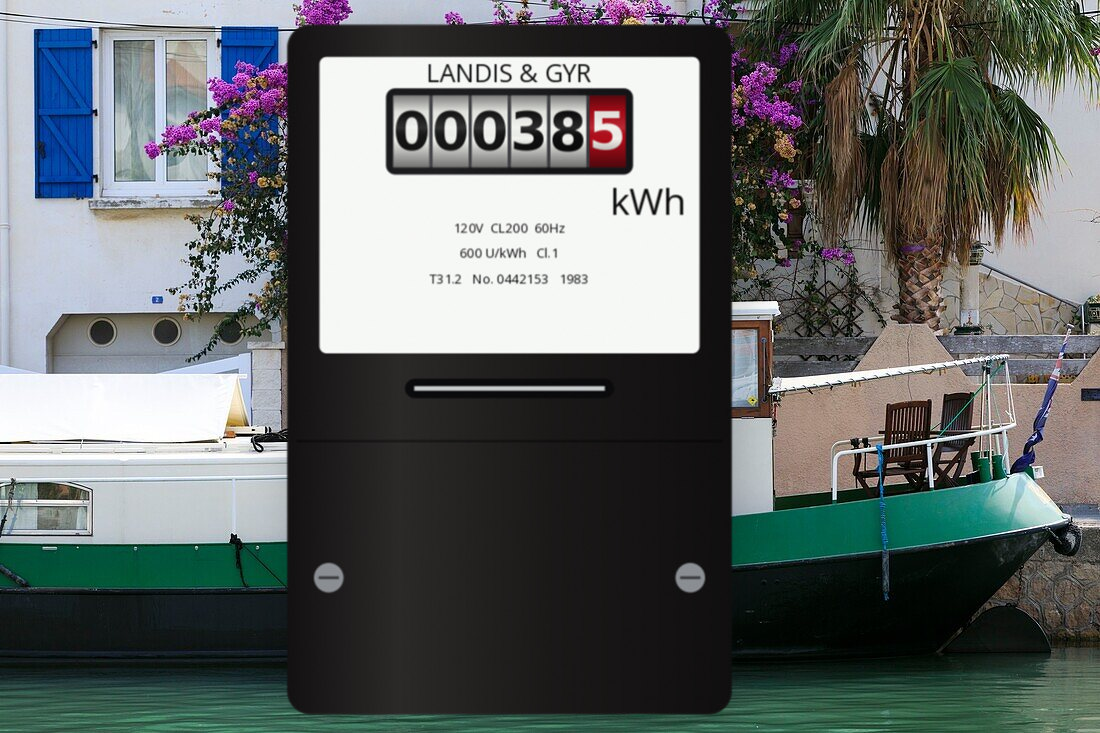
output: **38.5** kWh
